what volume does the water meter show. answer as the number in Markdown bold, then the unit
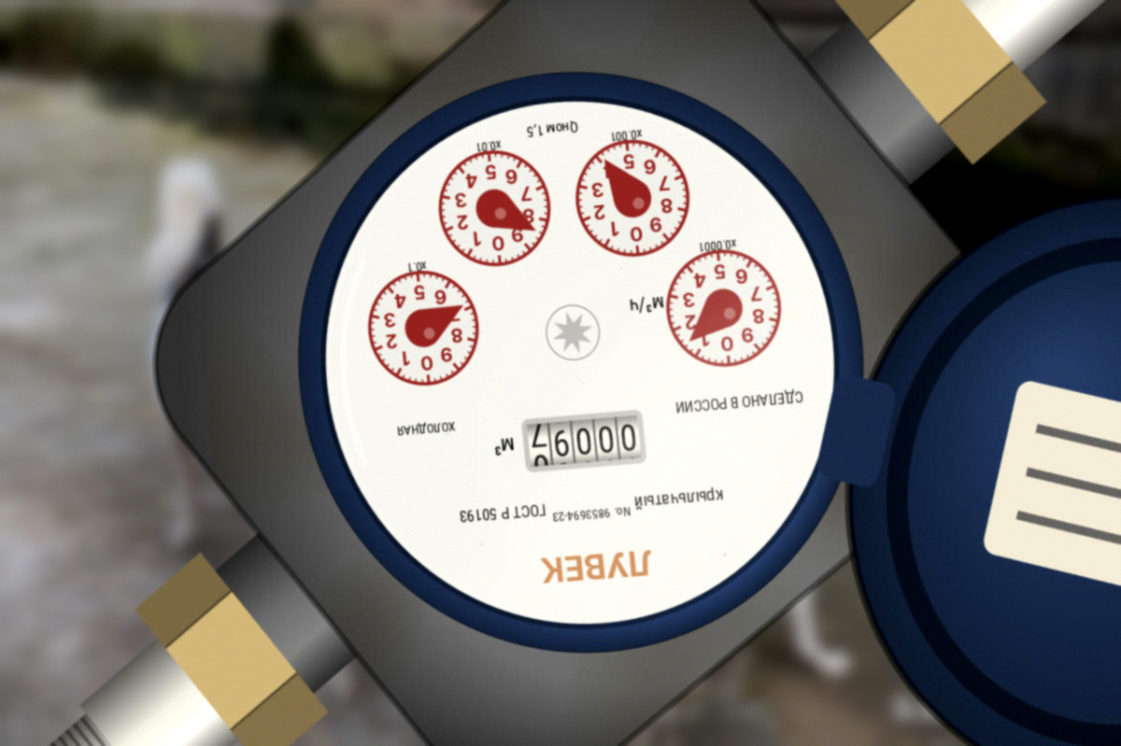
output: **96.6841** m³
